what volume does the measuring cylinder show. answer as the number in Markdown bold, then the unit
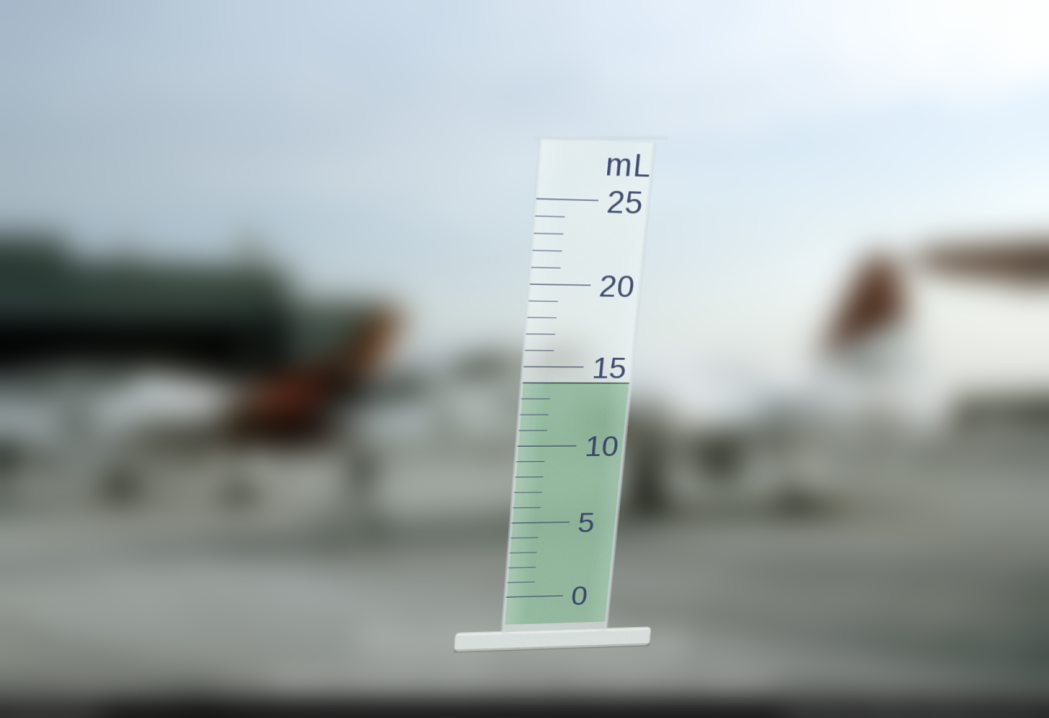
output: **14** mL
